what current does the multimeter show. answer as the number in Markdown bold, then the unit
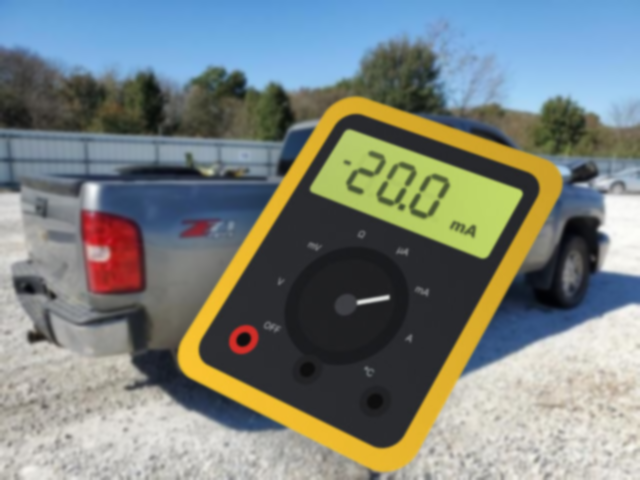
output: **-20.0** mA
